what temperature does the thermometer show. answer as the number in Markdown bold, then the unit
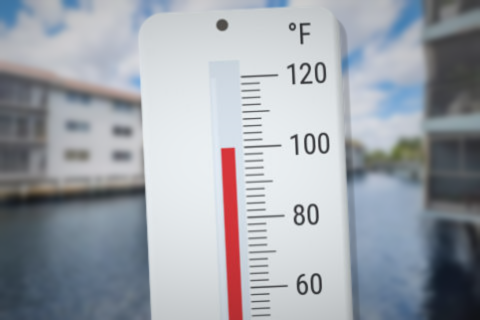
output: **100** °F
